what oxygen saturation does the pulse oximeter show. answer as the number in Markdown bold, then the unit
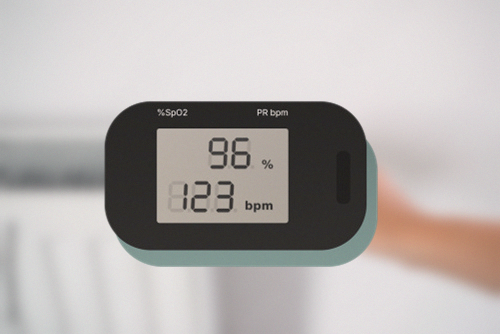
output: **96** %
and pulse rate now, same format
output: **123** bpm
